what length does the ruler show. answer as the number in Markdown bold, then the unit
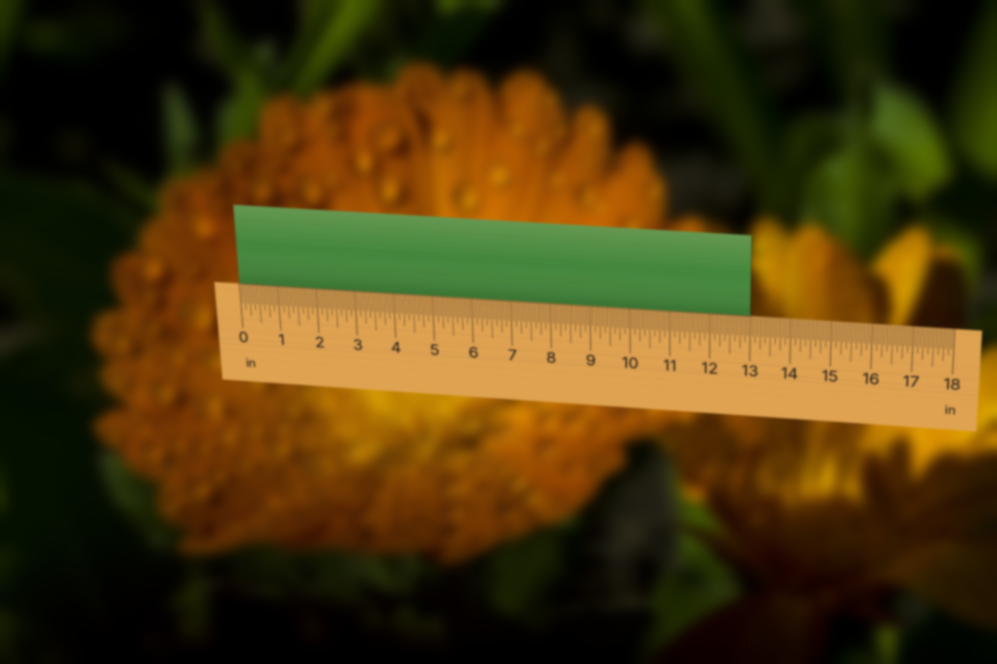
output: **13** in
